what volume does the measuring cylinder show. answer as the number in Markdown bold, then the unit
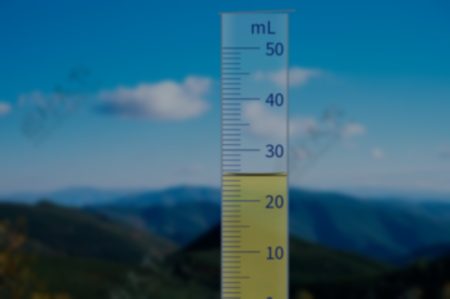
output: **25** mL
